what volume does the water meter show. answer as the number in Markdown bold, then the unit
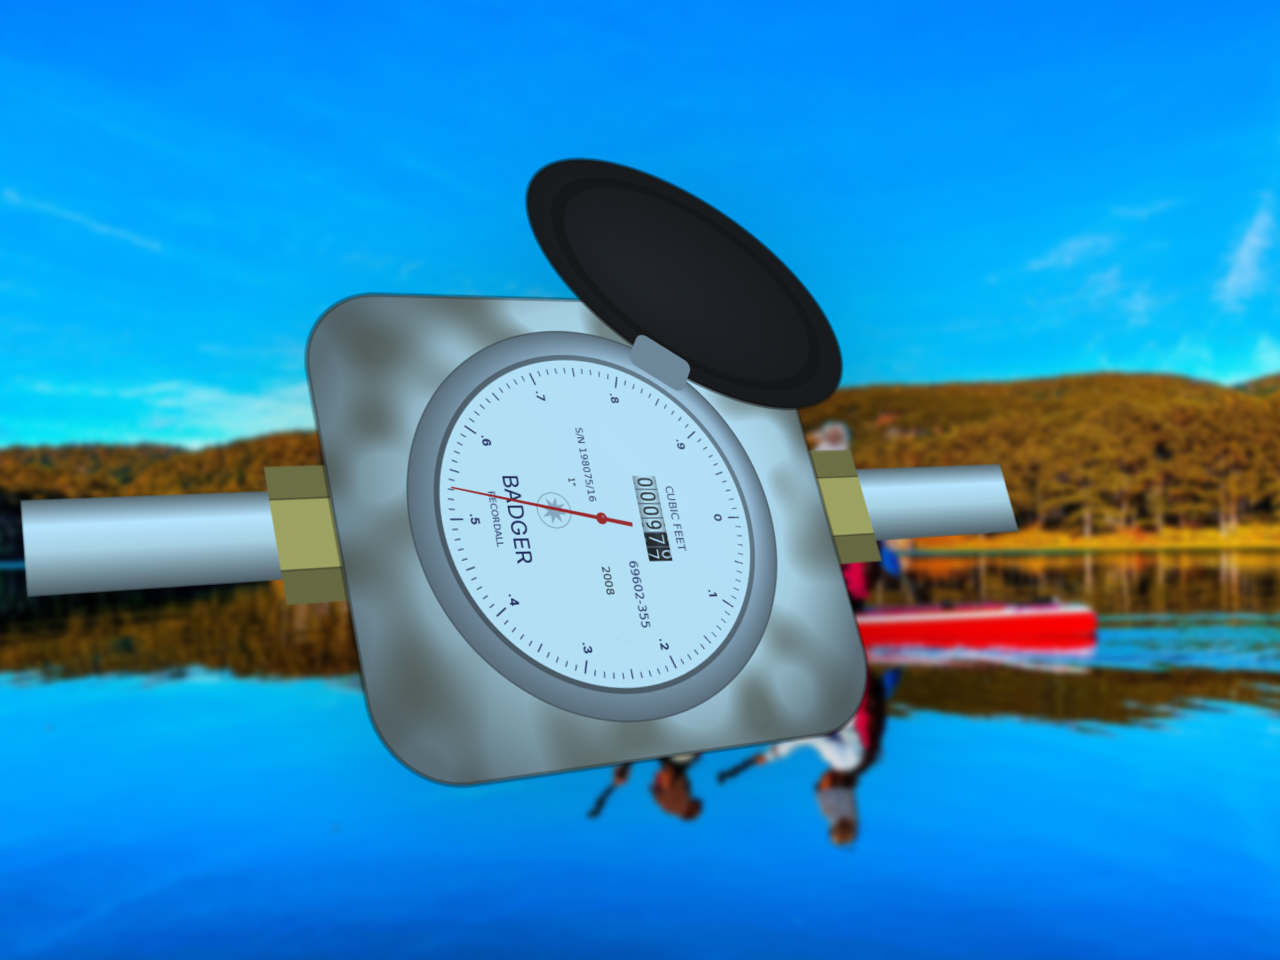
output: **976.53** ft³
